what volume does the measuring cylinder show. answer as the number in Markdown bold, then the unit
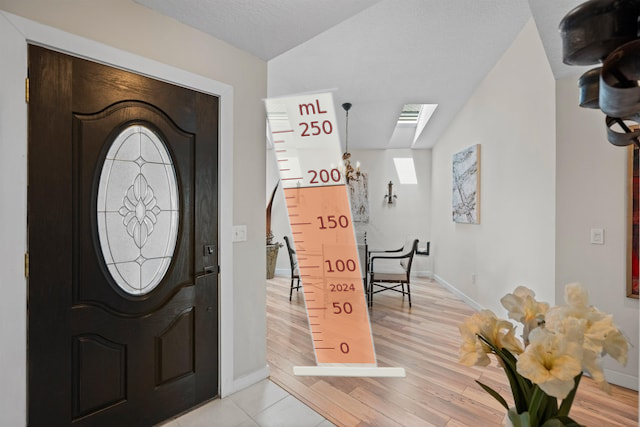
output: **190** mL
